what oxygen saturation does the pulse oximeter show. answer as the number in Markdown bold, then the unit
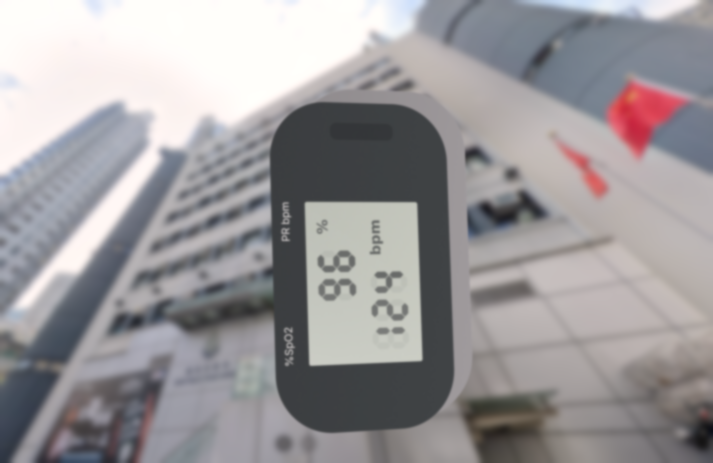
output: **96** %
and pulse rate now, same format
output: **124** bpm
